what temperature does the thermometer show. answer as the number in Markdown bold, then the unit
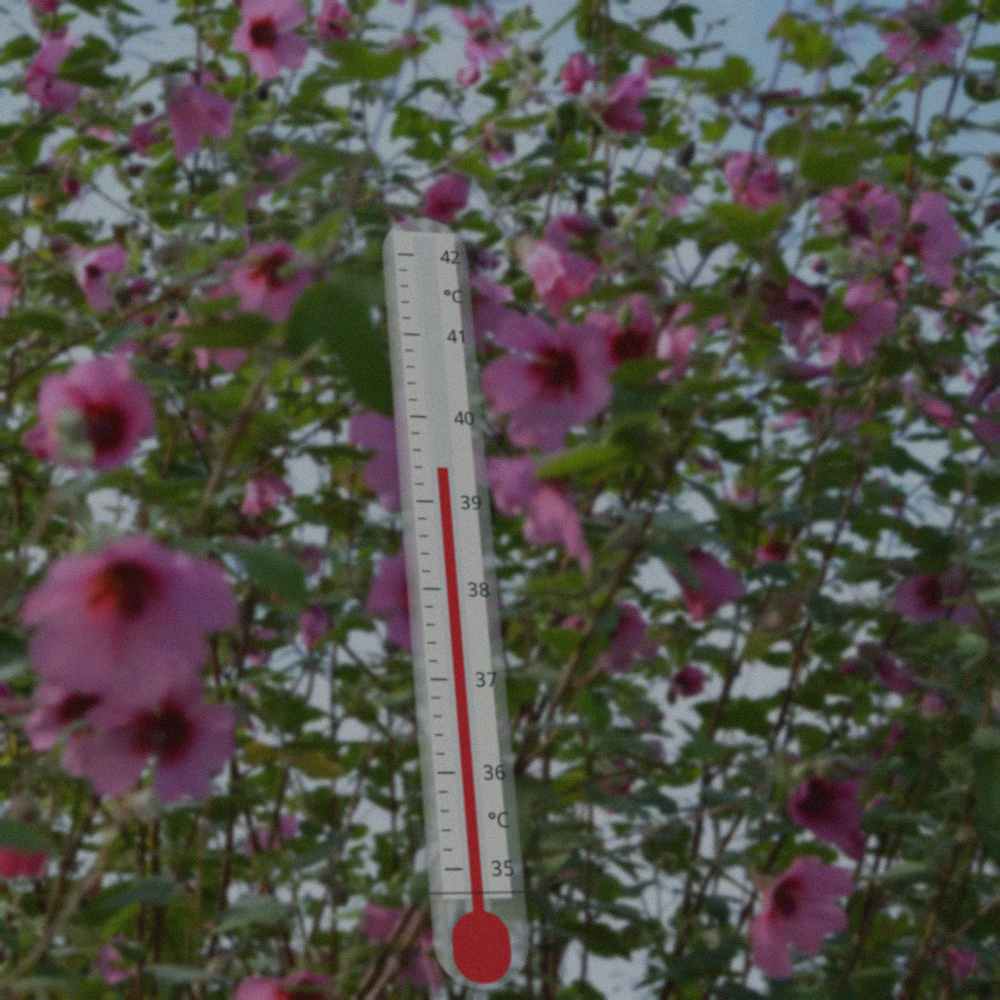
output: **39.4** °C
